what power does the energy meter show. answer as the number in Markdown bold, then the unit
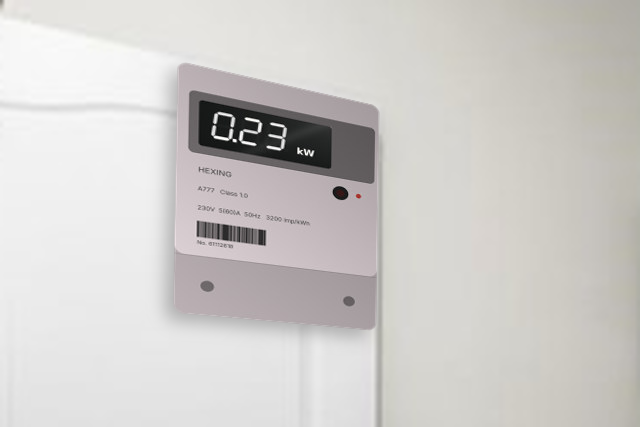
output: **0.23** kW
